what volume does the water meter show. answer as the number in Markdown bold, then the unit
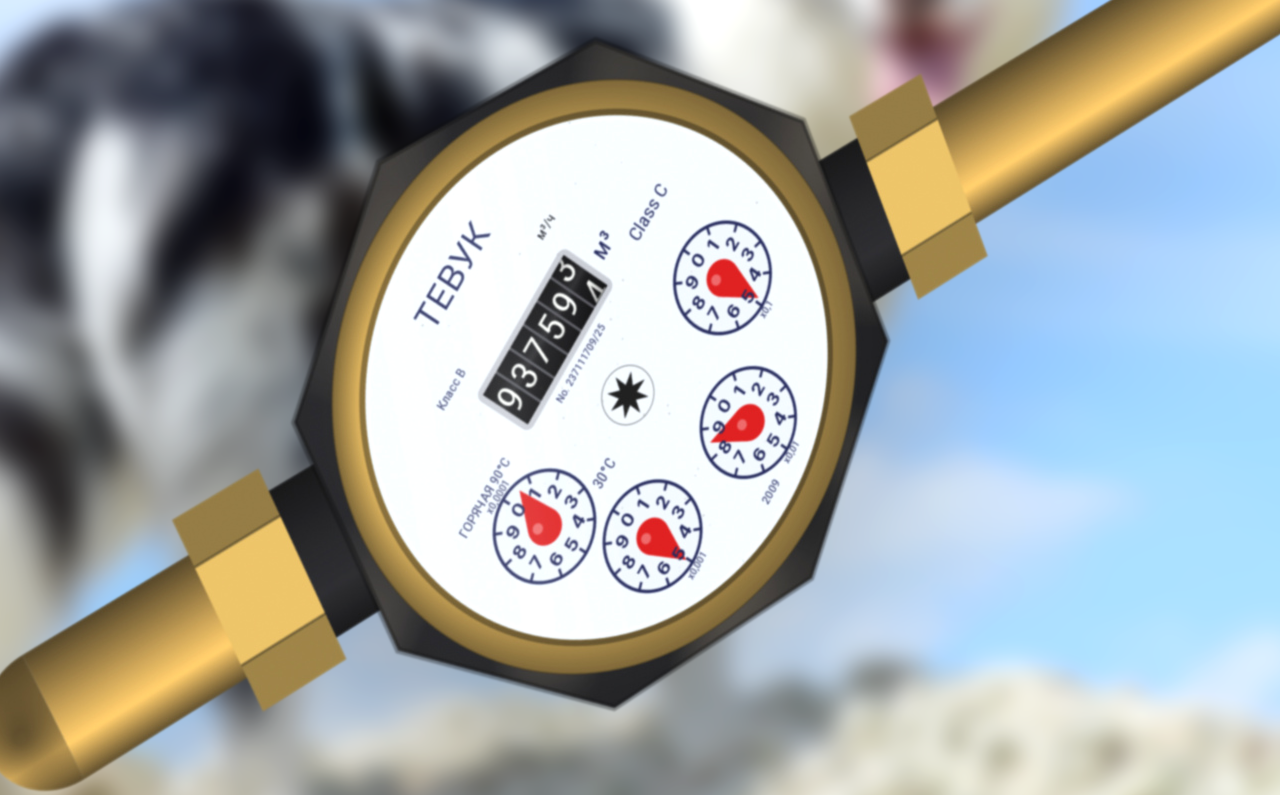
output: **937593.4850** m³
